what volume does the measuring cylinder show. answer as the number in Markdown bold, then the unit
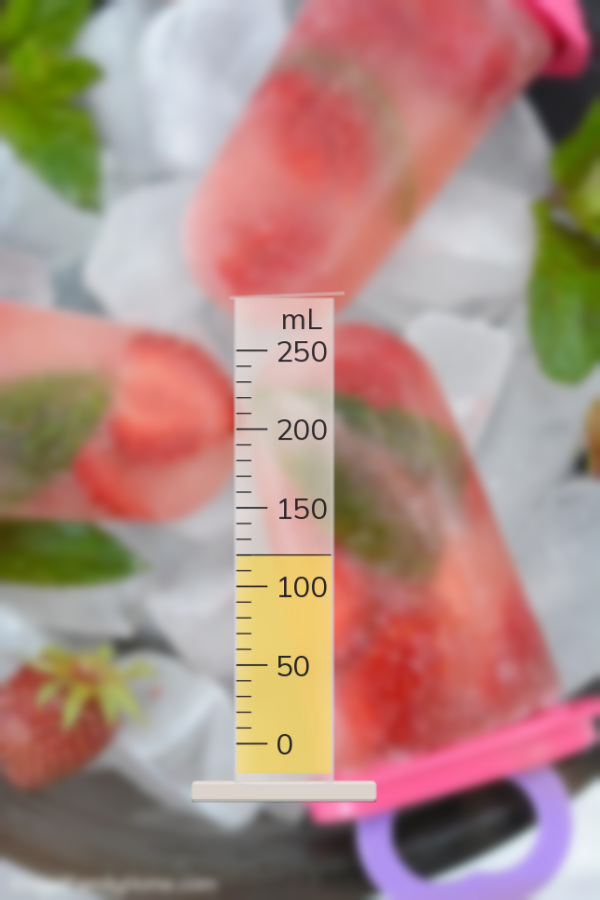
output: **120** mL
